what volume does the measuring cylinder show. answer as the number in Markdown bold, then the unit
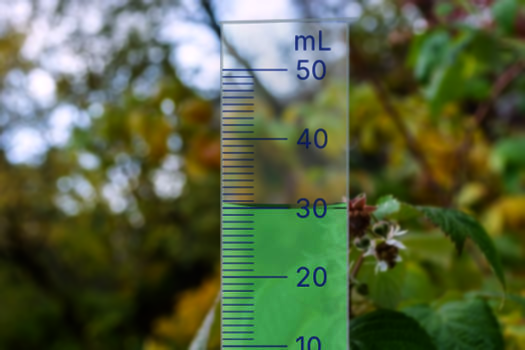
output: **30** mL
